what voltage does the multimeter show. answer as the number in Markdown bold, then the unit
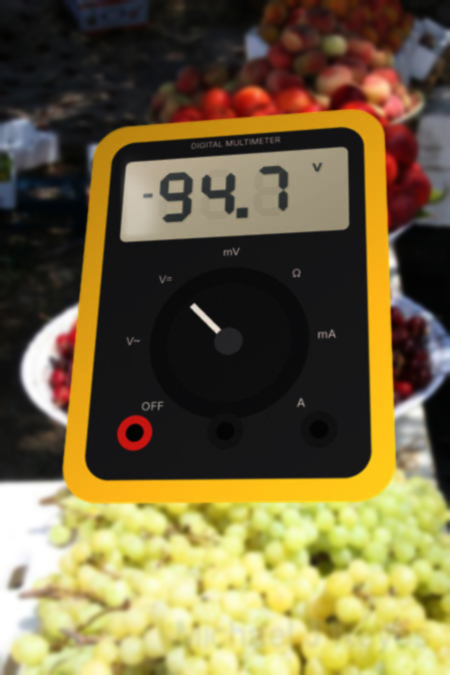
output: **-94.7** V
